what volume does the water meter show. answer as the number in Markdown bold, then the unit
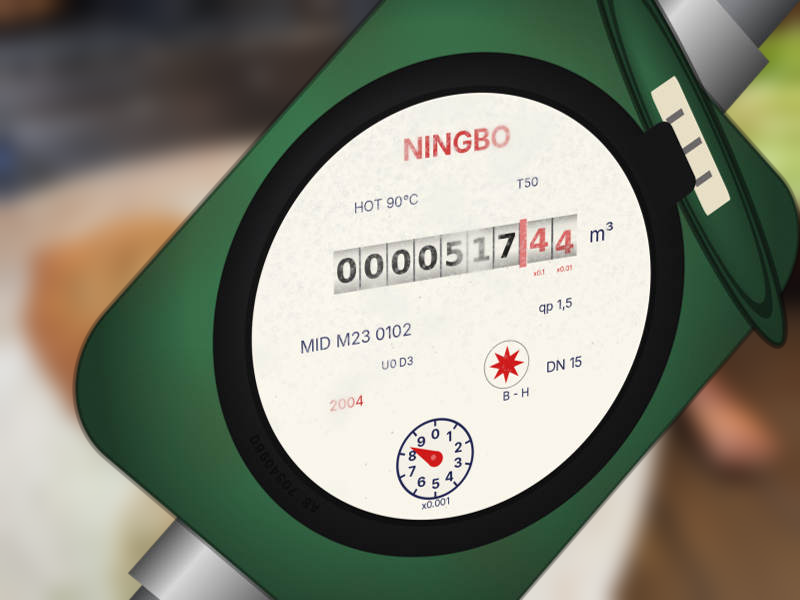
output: **517.438** m³
